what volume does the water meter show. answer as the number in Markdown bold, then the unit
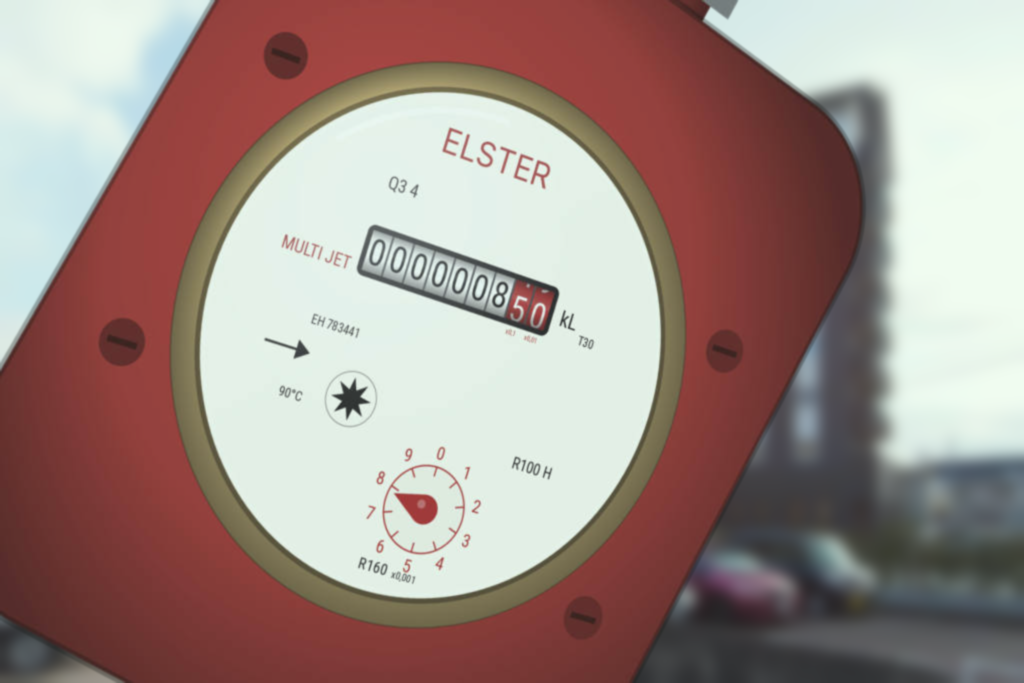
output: **8.497** kL
